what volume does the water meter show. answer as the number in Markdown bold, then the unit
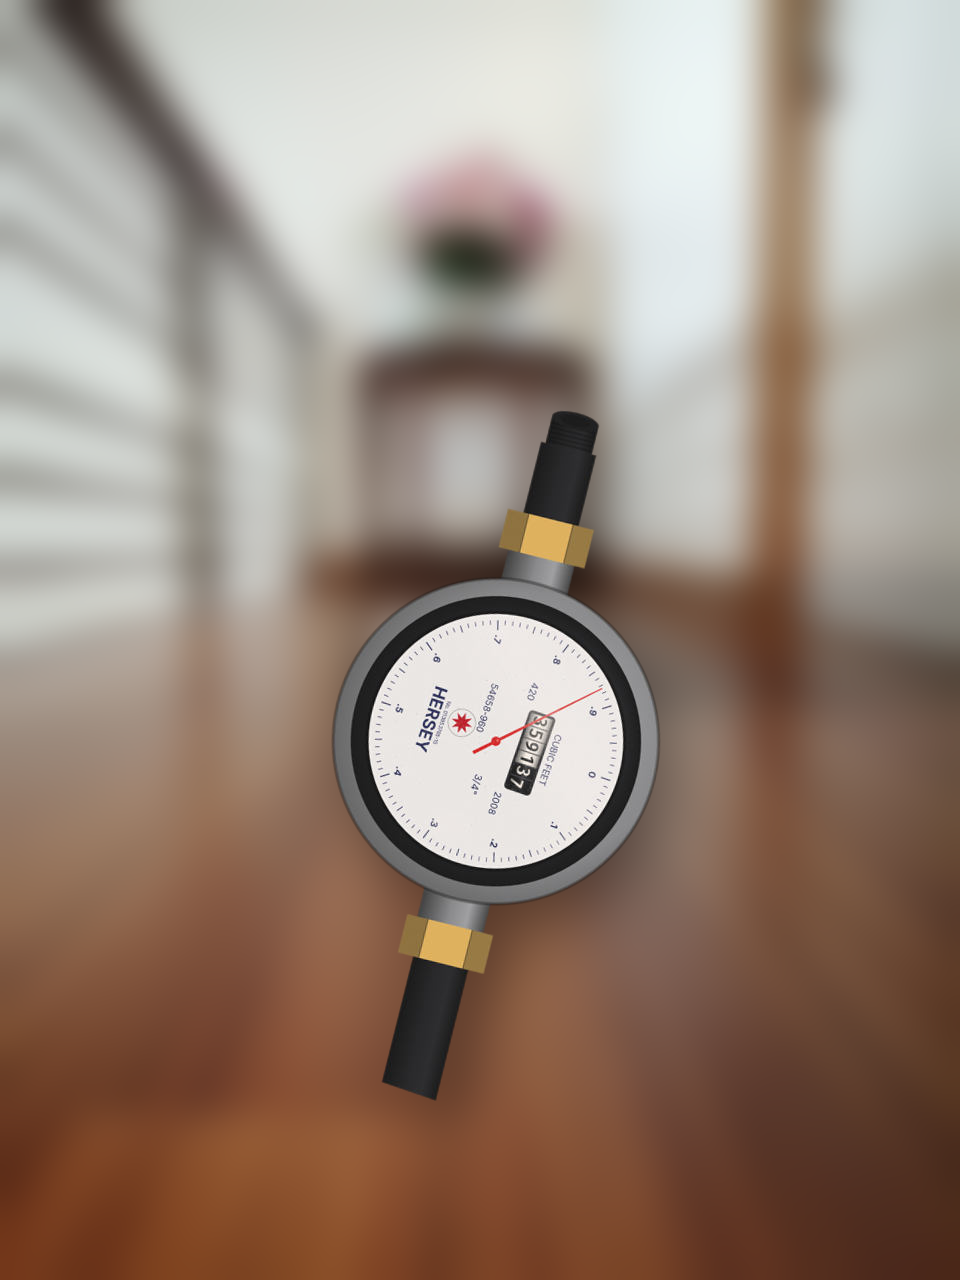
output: **359136.87** ft³
